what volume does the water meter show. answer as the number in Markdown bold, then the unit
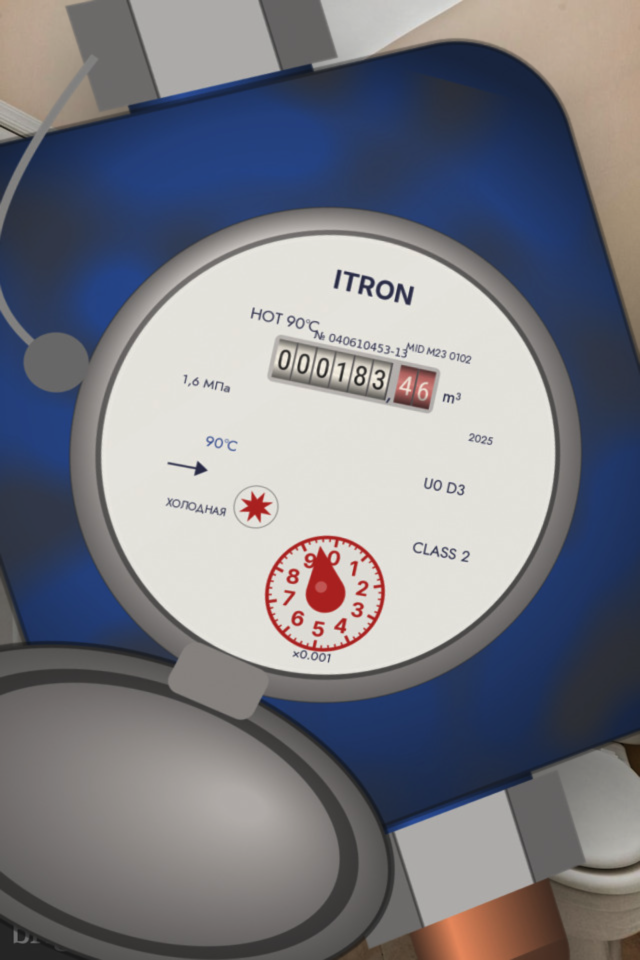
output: **183.459** m³
